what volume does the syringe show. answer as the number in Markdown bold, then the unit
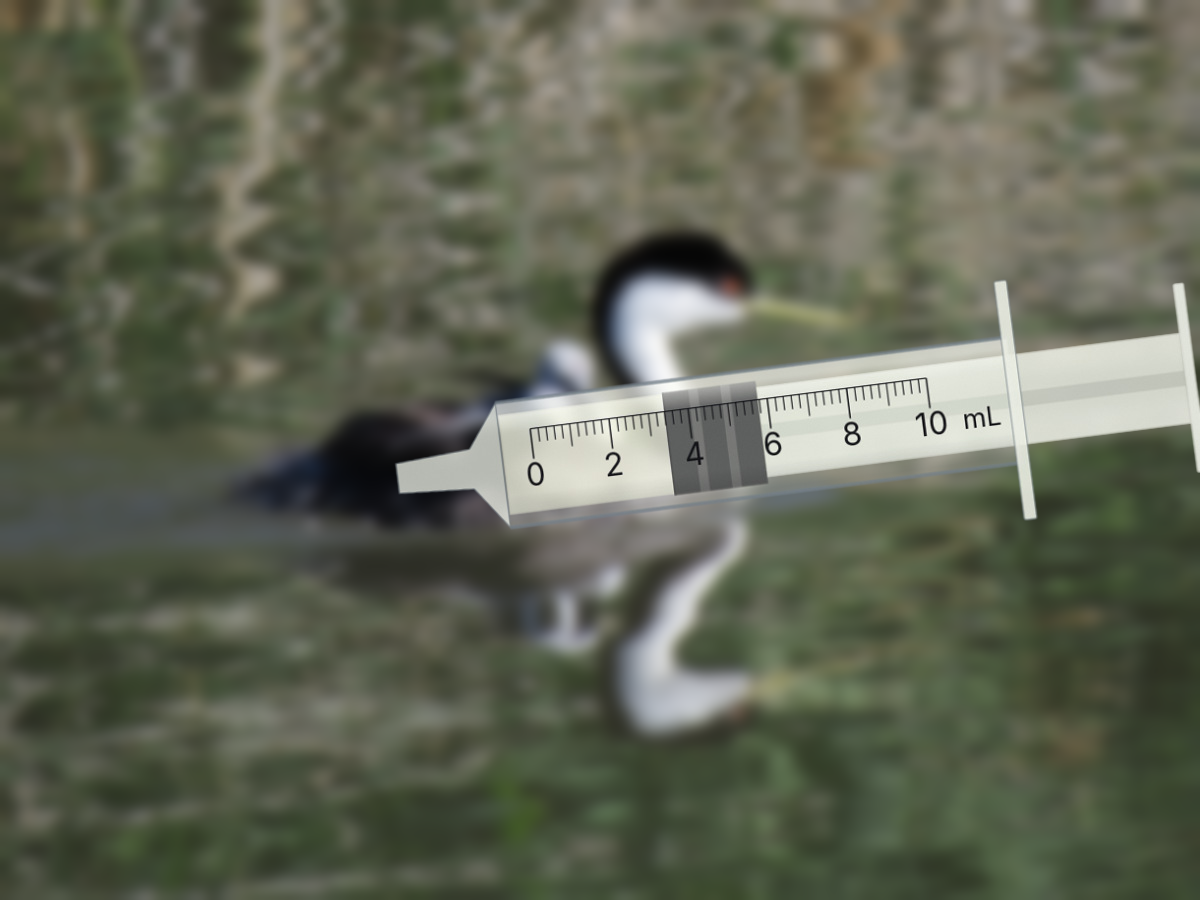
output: **3.4** mL
